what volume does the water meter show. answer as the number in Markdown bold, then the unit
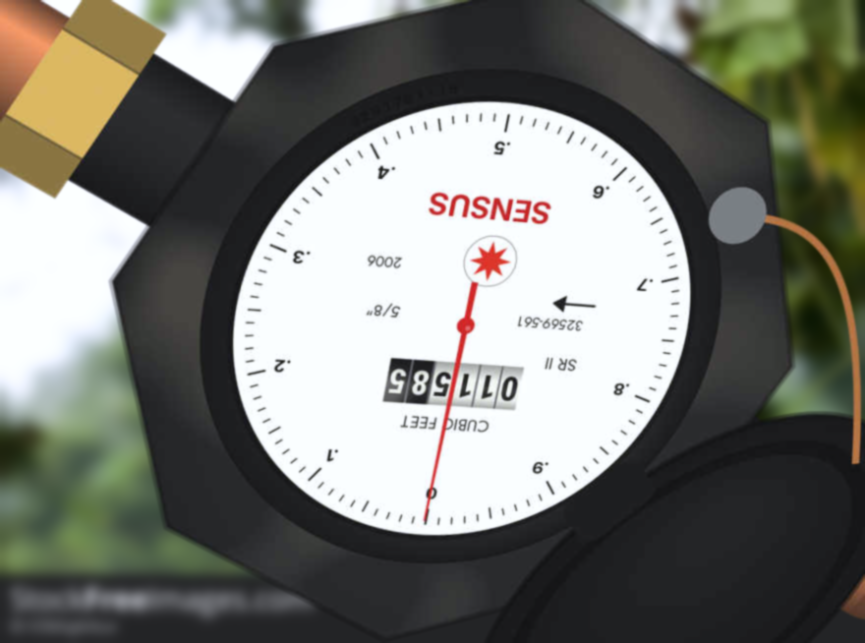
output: **11585.00** ft³
